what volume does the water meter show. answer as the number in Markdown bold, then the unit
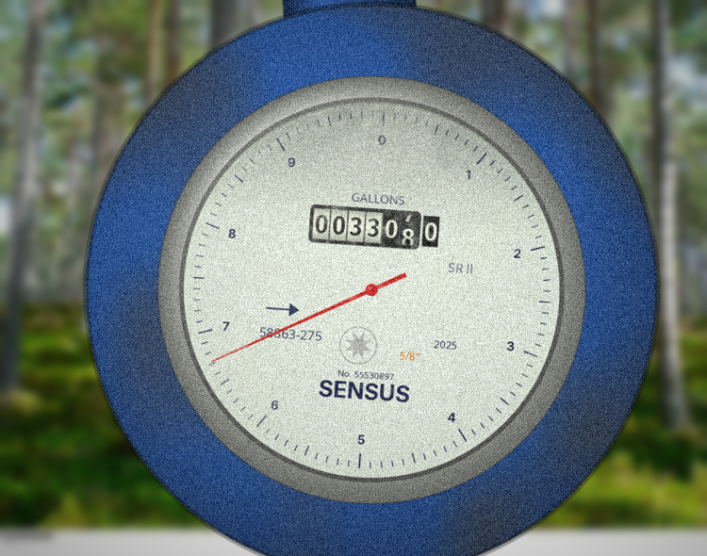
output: **33076.7** gal
